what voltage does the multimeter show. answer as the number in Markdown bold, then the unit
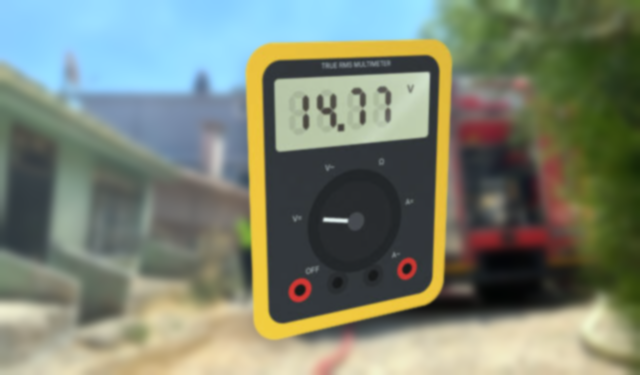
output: **14.77** V
